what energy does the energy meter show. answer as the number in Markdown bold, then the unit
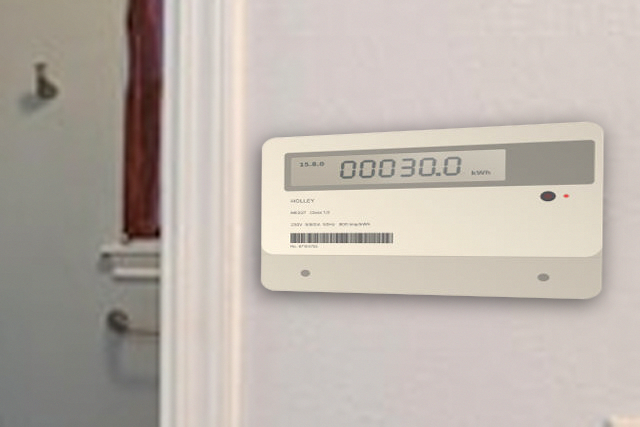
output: **30.0** kWh
